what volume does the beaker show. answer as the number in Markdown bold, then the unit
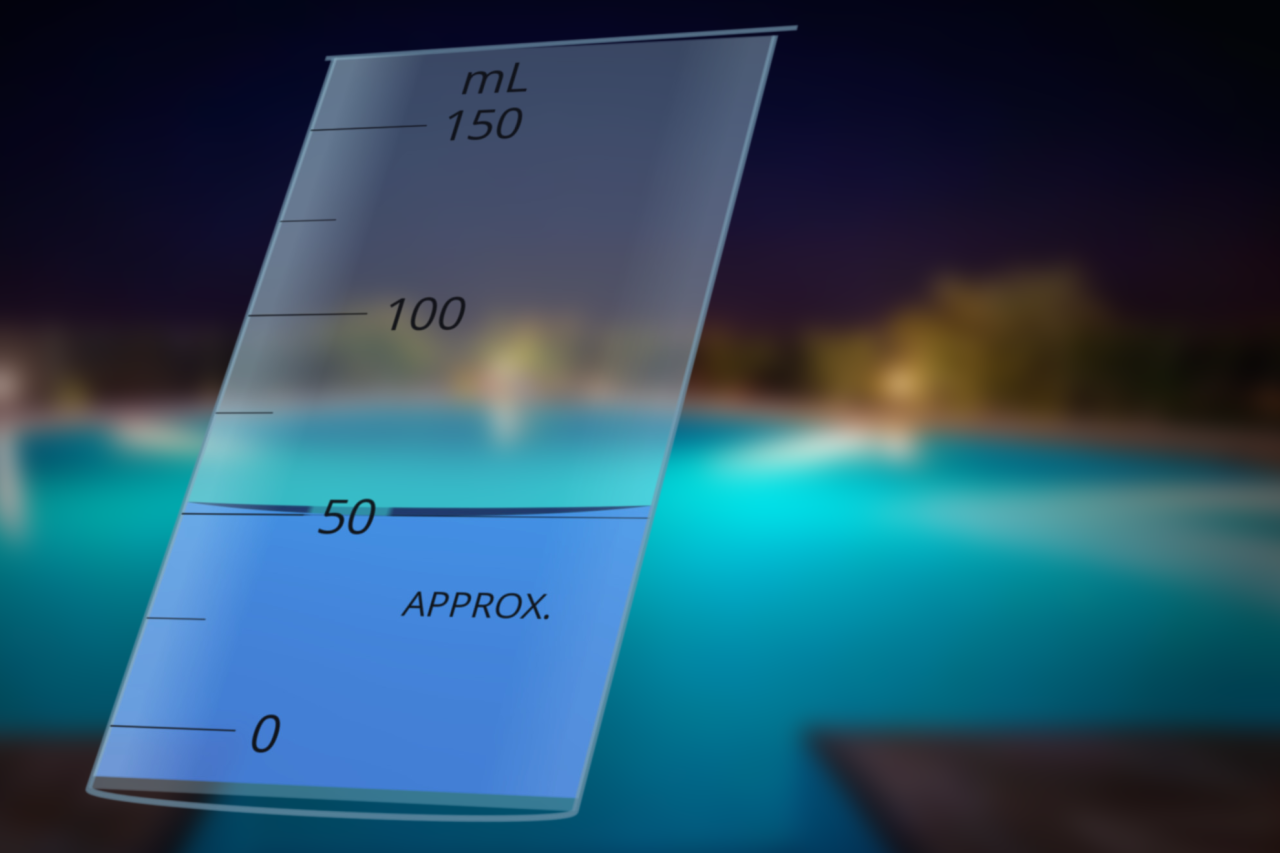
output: **50** mL
